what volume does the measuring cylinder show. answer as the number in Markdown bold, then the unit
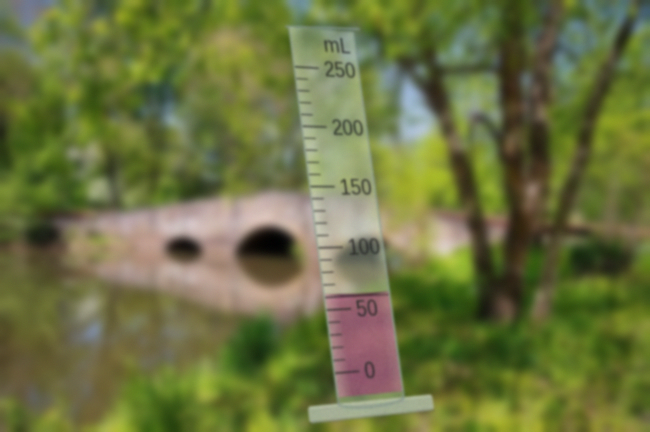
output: **60** mL
